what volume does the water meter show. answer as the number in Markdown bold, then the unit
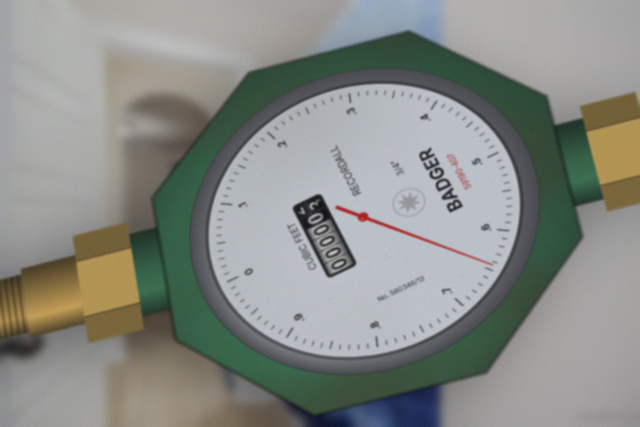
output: **2.64** ft³
